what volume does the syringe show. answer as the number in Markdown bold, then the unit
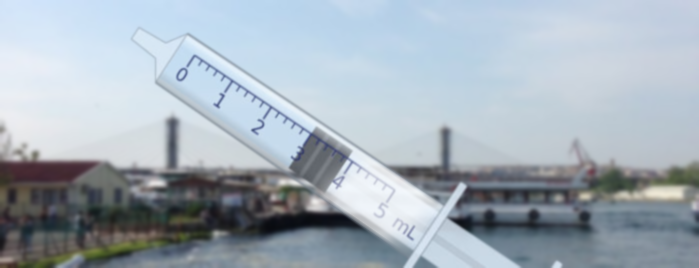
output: **3** mL
